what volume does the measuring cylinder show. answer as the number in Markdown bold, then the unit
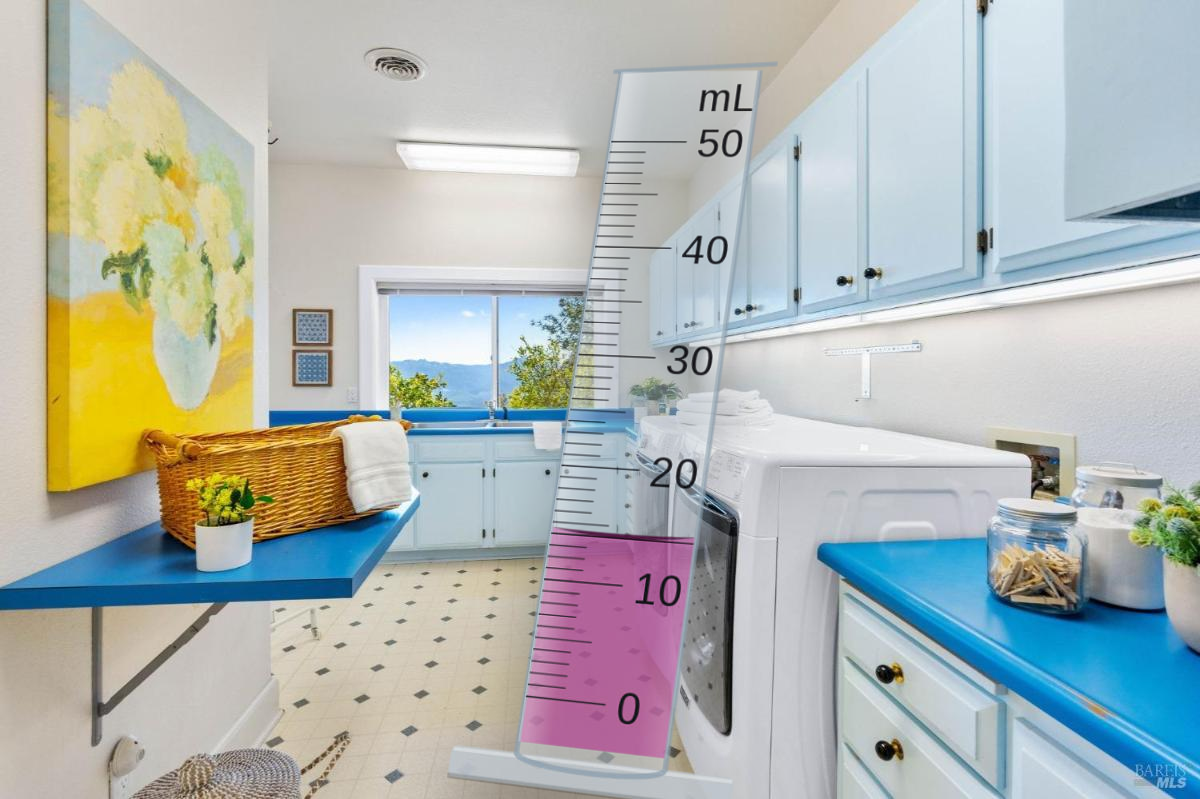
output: **14** mL
